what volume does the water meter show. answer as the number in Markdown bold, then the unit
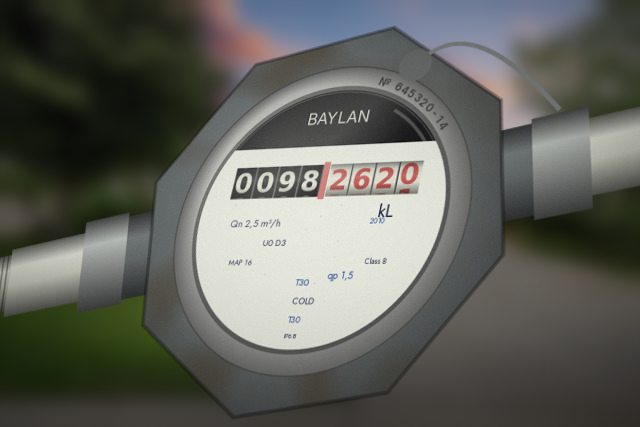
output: **98.2620** kL
